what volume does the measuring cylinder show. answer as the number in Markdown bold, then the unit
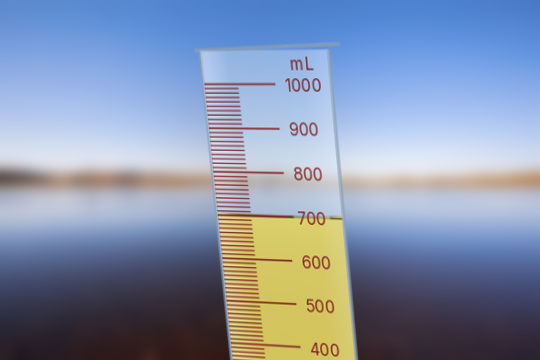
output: **700** mL
